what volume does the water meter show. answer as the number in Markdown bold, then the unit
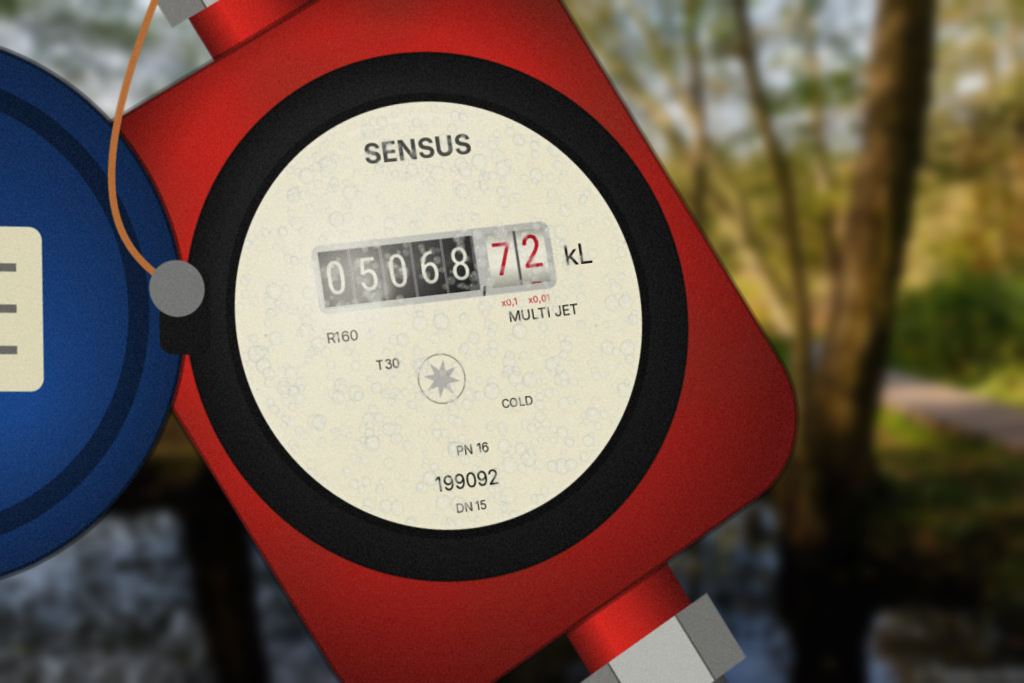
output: **5068.72** kL
